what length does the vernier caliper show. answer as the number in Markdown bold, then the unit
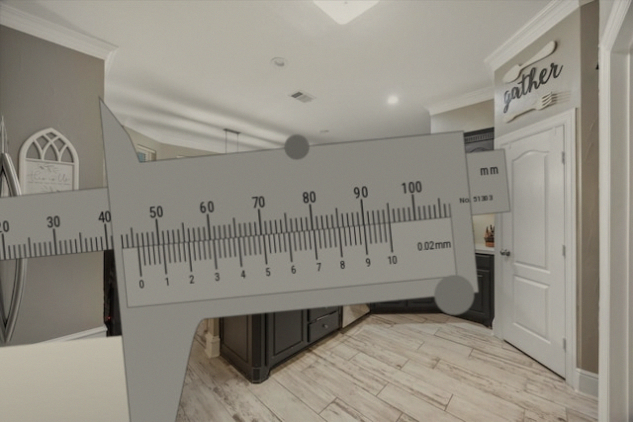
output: **46.0** mm
